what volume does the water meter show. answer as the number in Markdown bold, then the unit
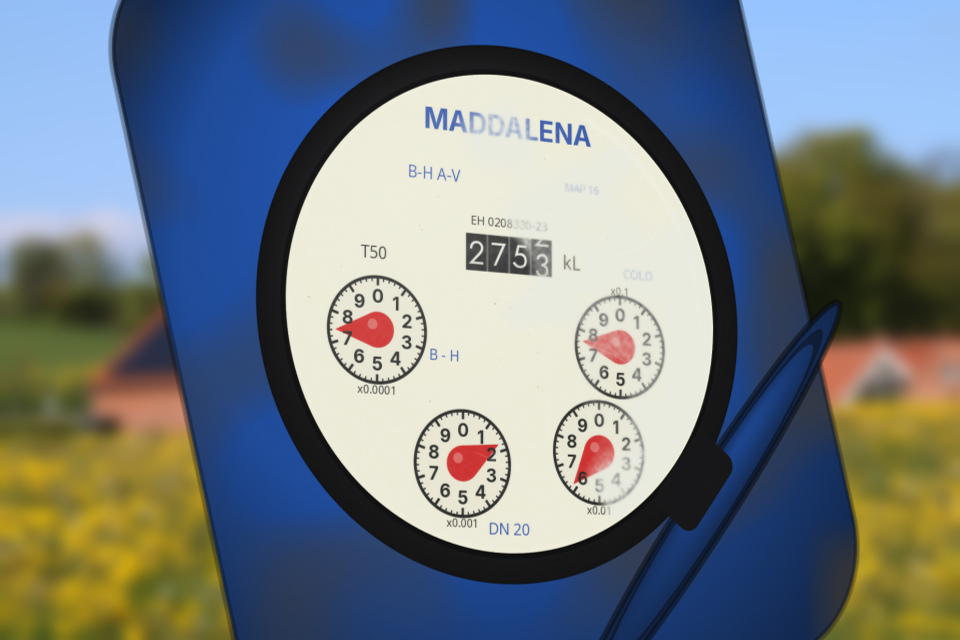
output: **2752.7617** kL
